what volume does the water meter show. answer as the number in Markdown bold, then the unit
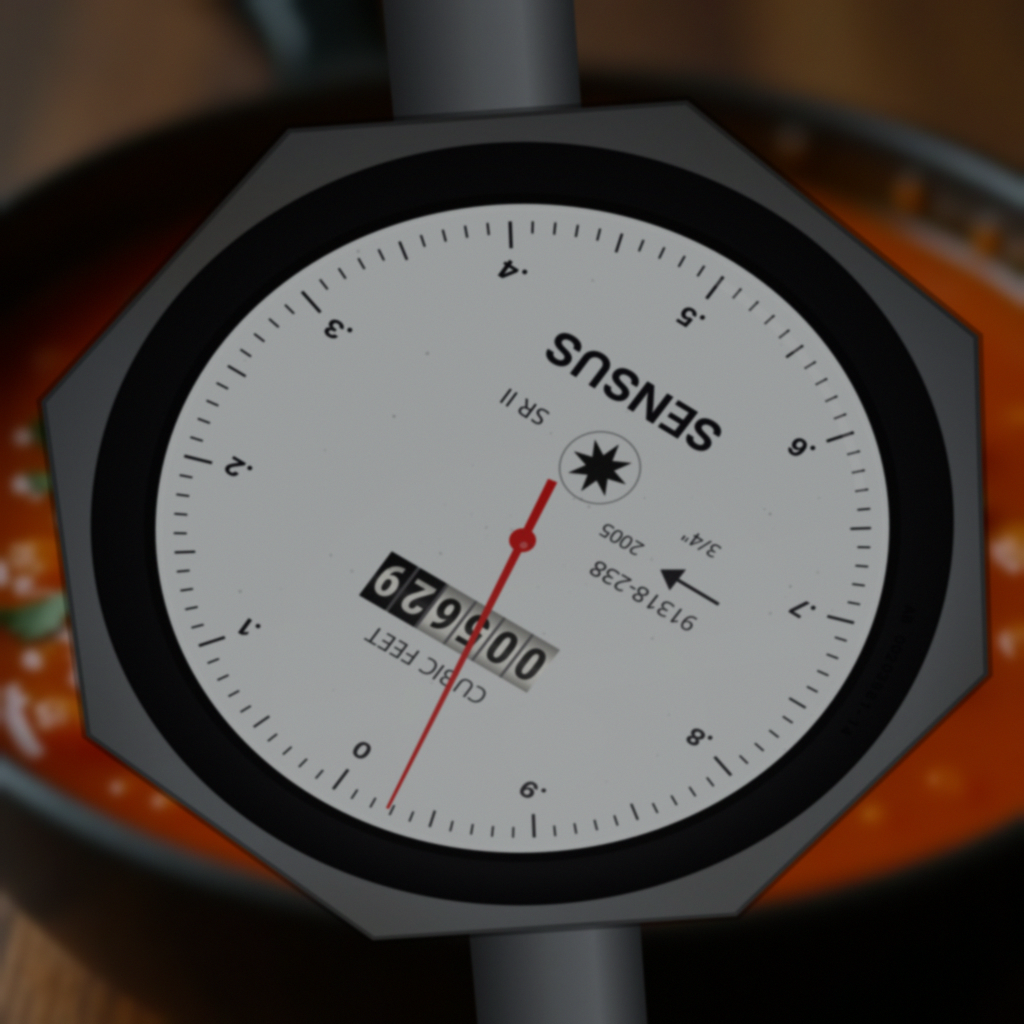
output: **5628.97** ft³
